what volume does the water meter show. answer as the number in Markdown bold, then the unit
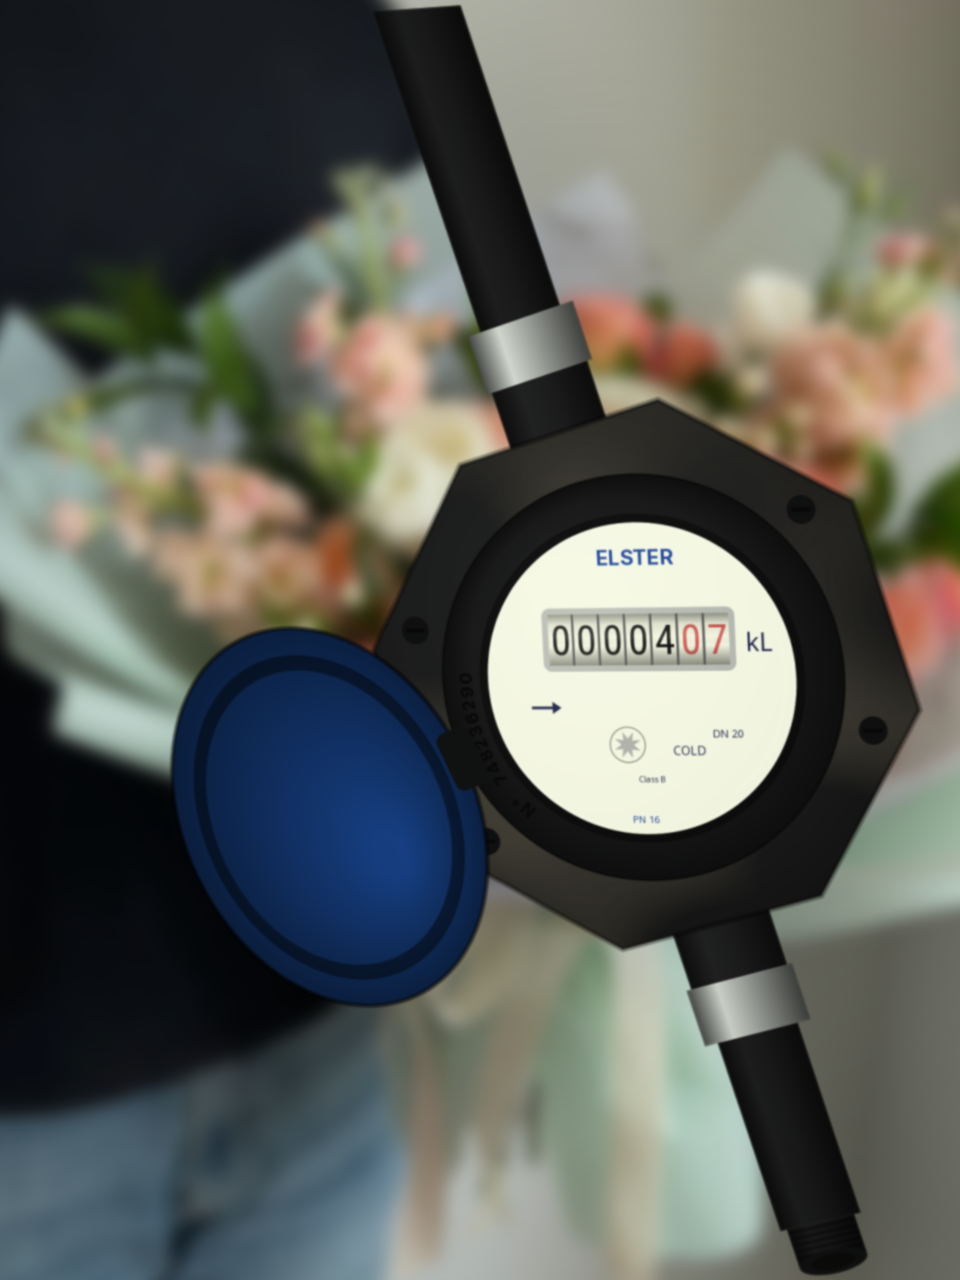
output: **4.07** kL
